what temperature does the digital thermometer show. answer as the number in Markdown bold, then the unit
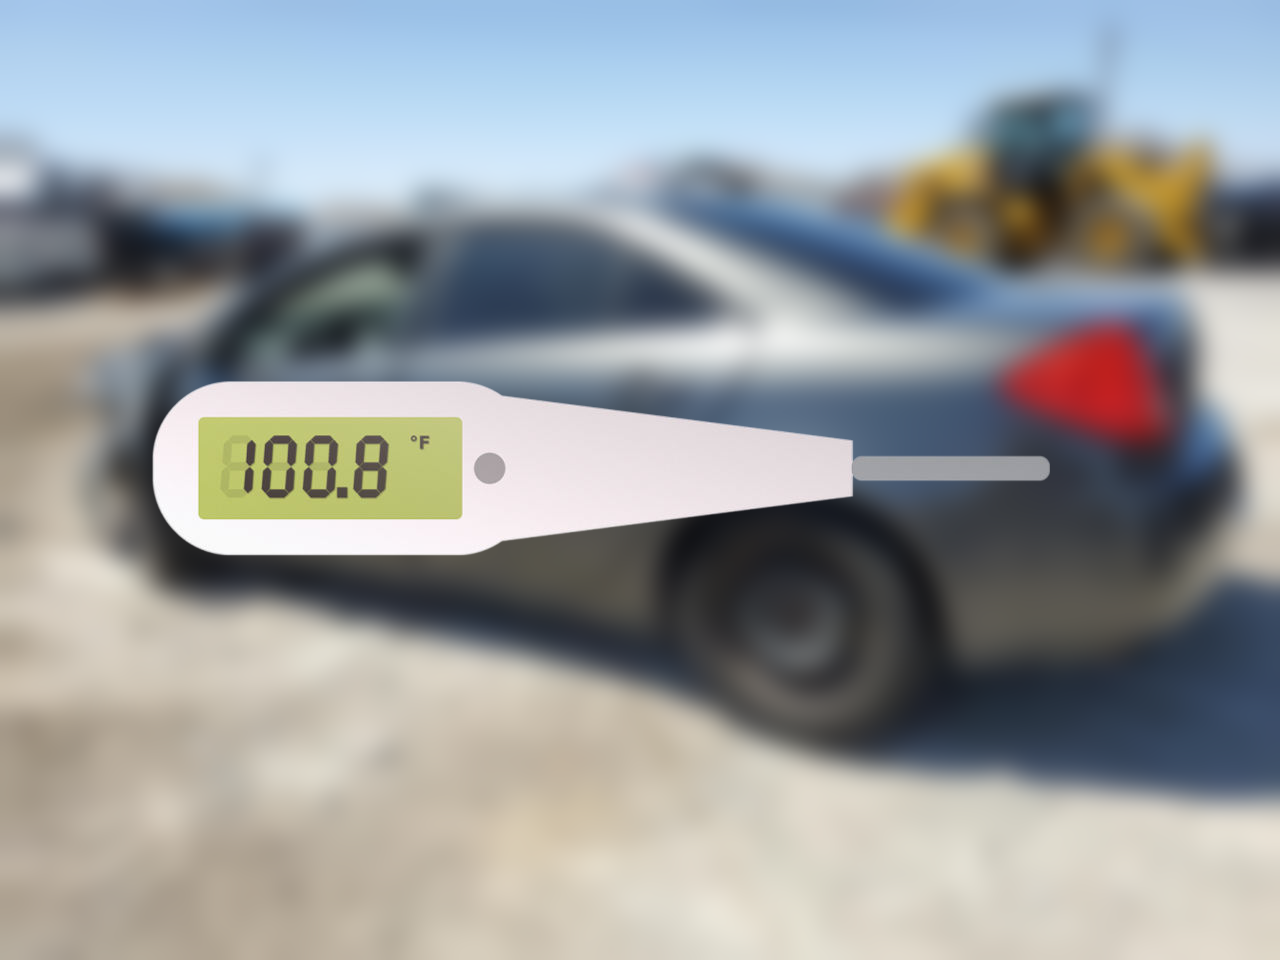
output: **100.8** °F
